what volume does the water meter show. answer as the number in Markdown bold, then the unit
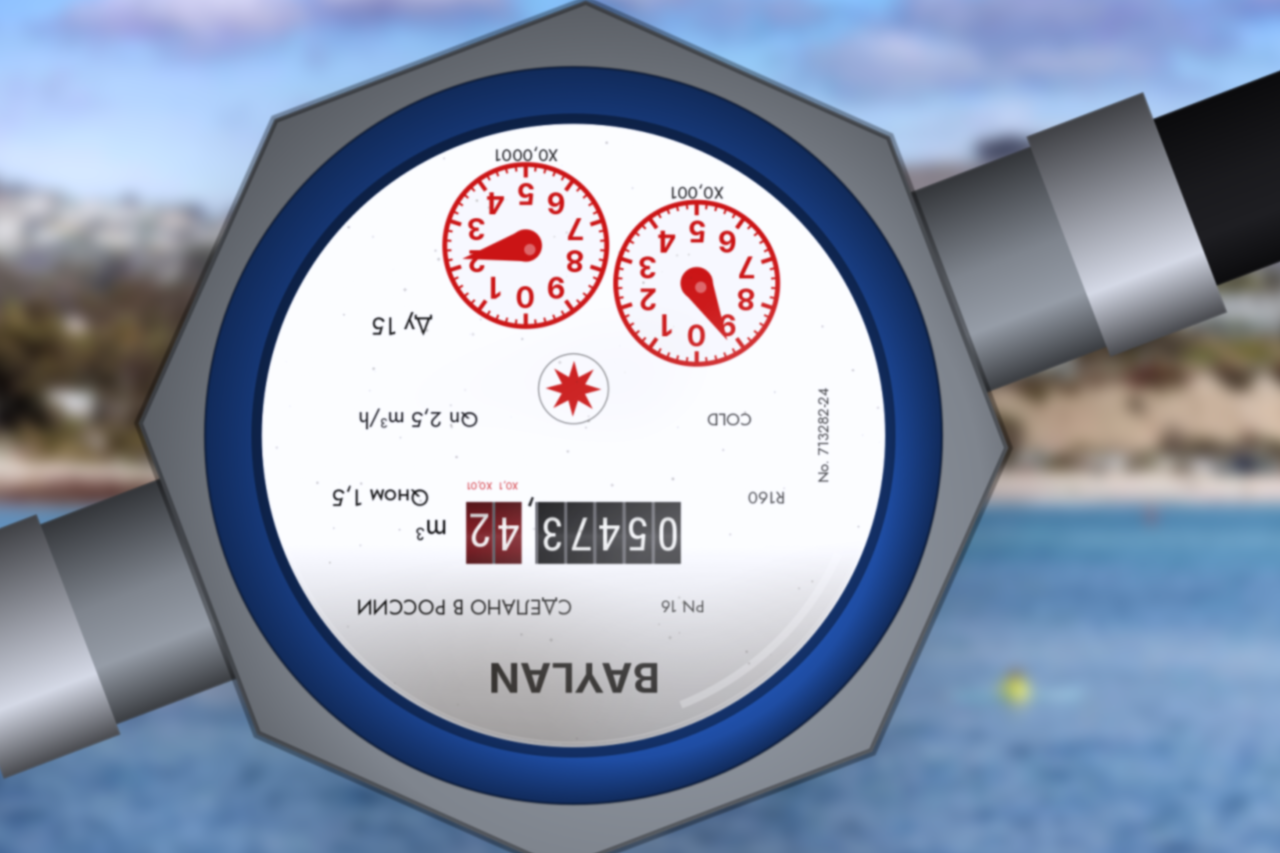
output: **5473.4192** m³
